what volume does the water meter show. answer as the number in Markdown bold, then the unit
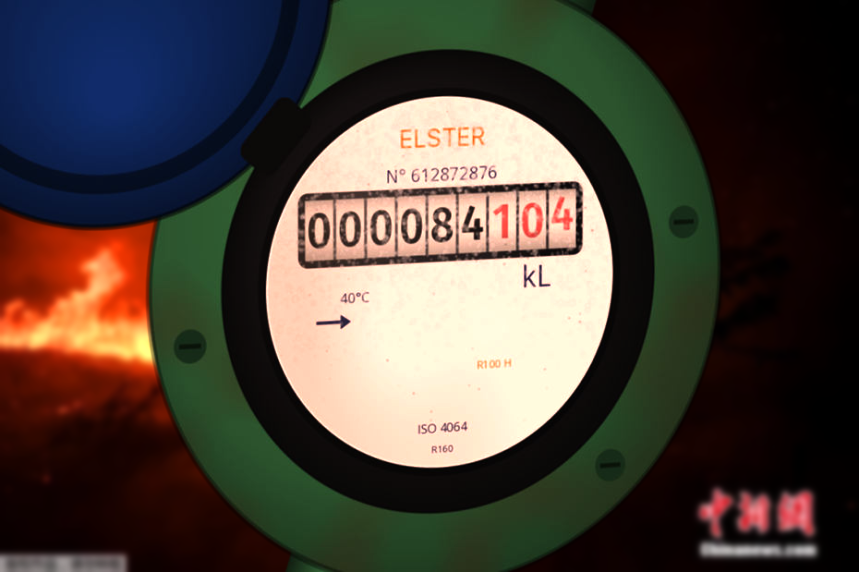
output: **84.104** kL
